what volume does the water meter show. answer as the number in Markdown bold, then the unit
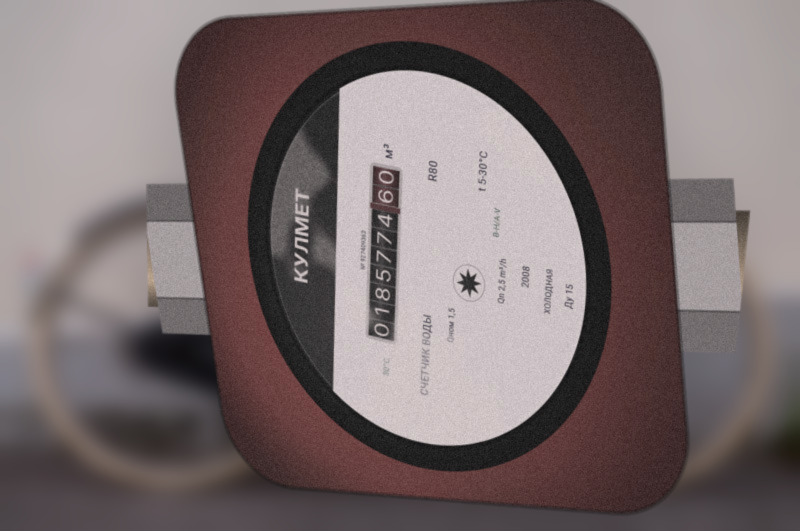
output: **185774.60** m³
